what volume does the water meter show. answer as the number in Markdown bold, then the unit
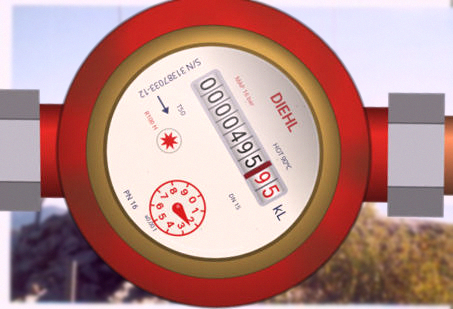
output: **495.952** kL
